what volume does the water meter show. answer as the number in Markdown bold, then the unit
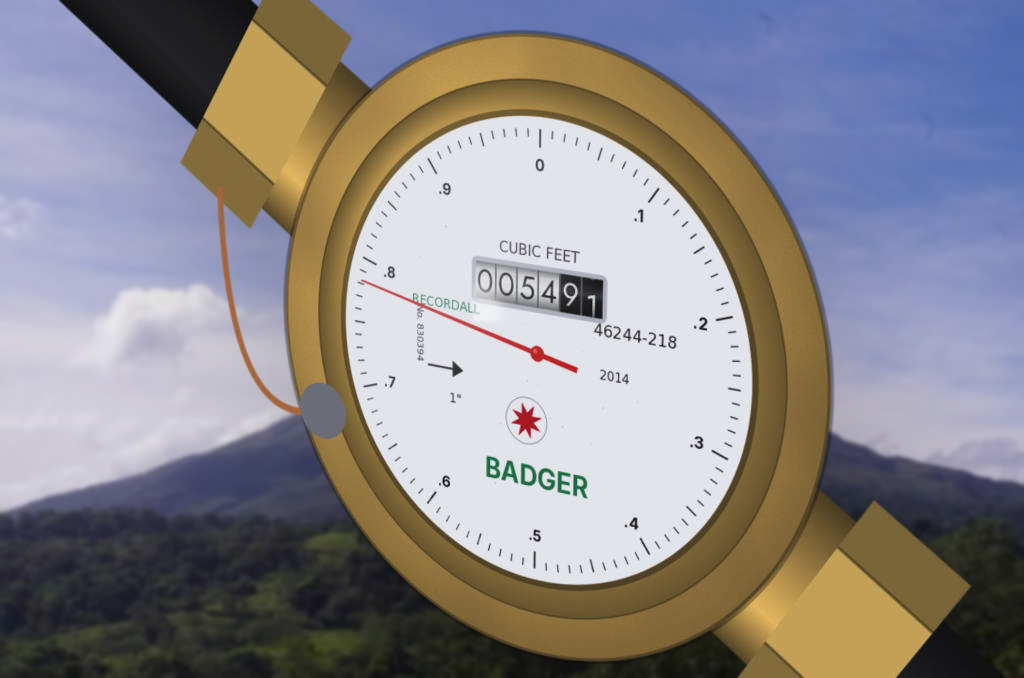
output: **5490.78** ft³
